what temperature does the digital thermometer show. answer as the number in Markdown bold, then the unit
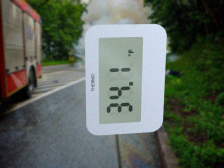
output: **34.1** °F
